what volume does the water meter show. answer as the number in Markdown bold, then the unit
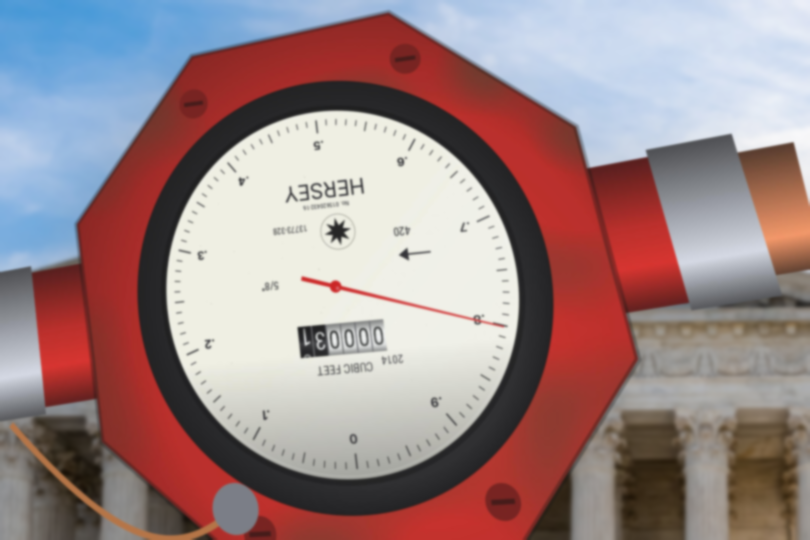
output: **30.80** ft³
